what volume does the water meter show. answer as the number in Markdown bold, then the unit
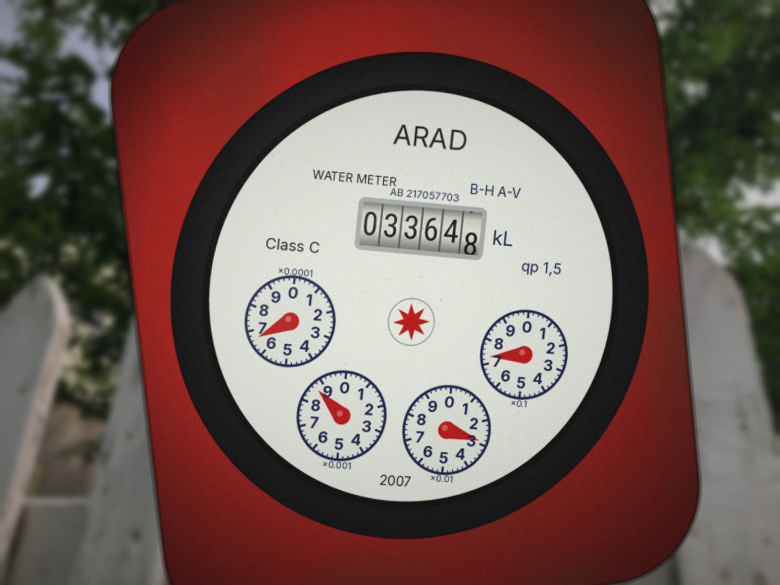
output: **33647.7286** kL
